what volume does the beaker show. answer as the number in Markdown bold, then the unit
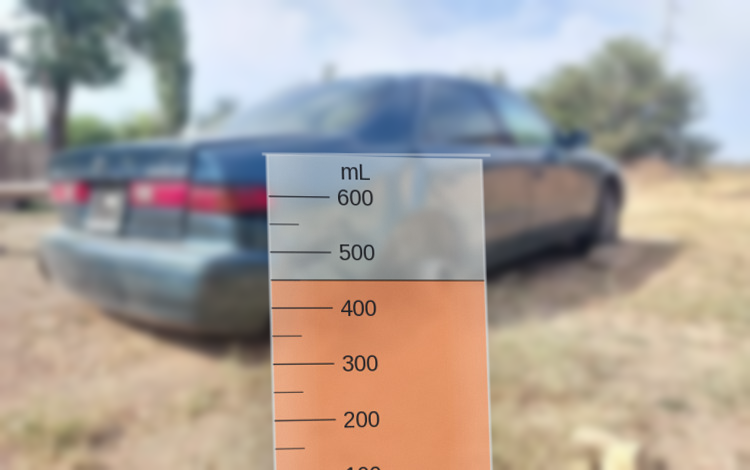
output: **450** mL
